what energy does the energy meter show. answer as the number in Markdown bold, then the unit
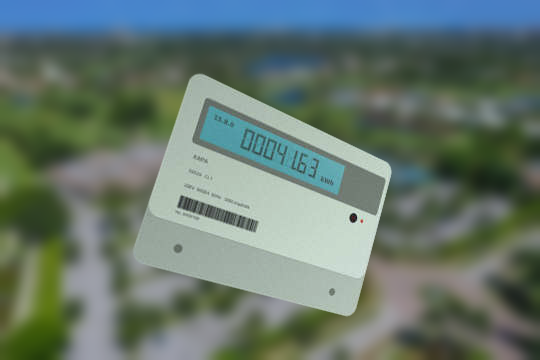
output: **41.63** kWh
